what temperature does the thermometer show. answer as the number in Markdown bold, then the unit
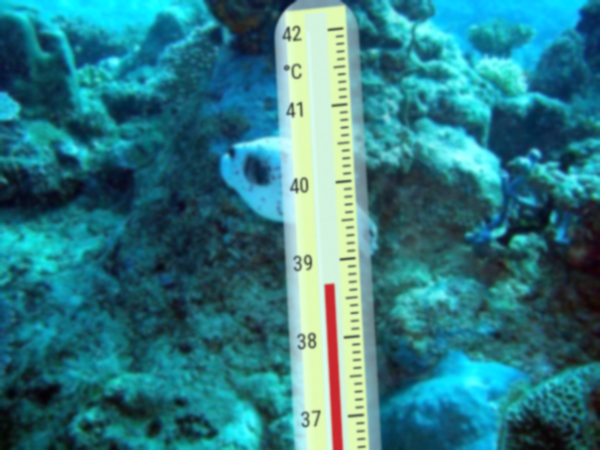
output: **38.7** °C
